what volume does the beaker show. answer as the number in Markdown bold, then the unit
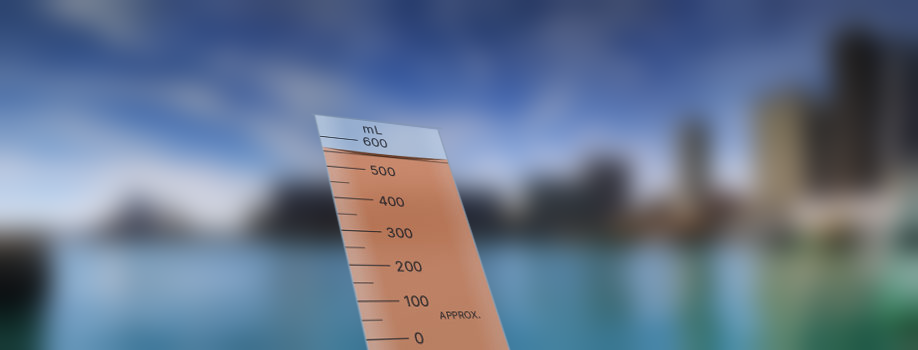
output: **550** mL
